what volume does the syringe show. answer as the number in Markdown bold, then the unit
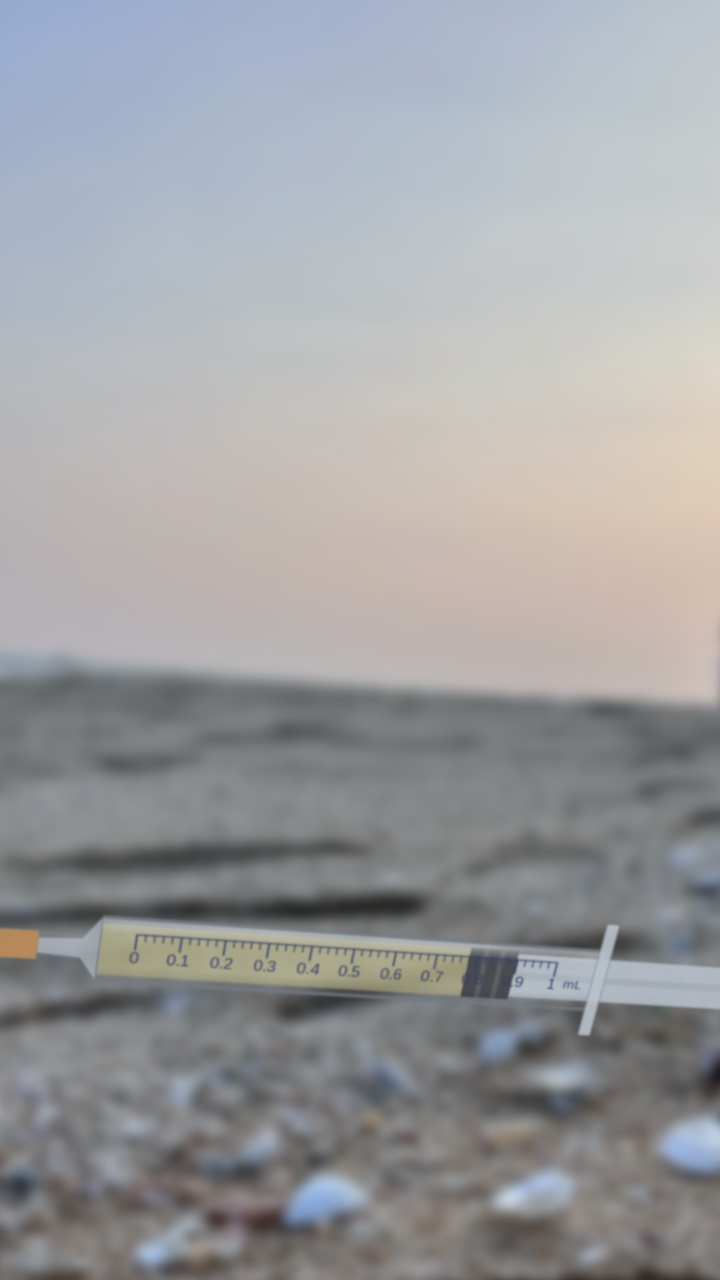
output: **0.78** mL
